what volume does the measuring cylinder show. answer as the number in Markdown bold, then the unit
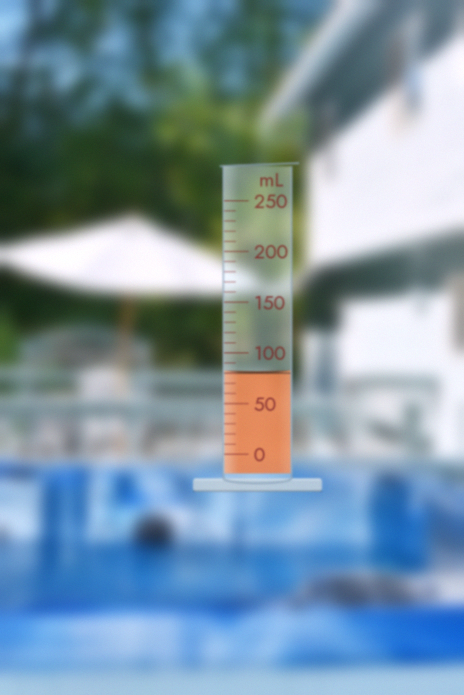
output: **80** mL
